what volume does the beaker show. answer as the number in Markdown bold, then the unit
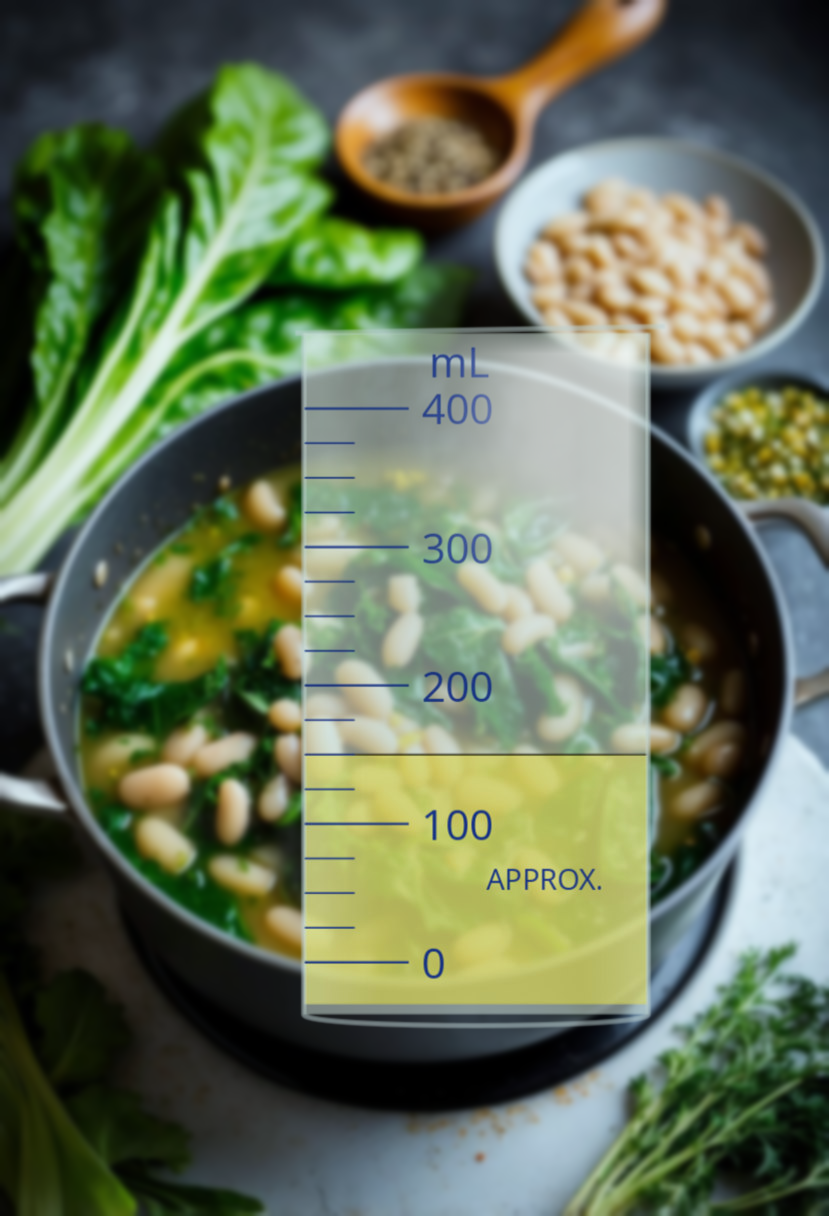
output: **150** mL
